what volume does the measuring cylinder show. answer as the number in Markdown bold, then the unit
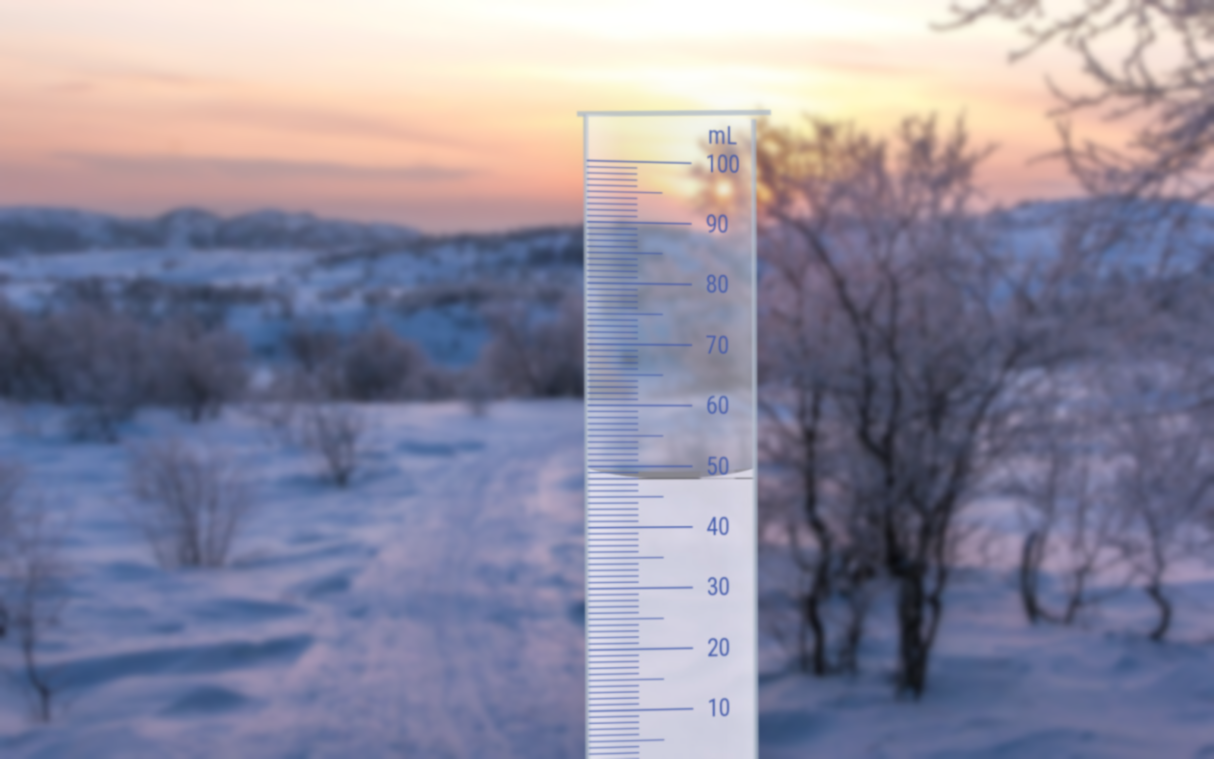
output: **48** mL
